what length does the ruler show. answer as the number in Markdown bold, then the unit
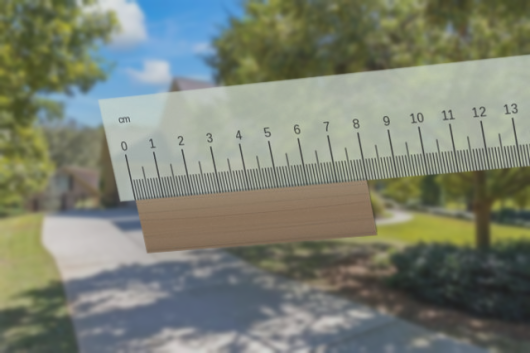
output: **8** cm
